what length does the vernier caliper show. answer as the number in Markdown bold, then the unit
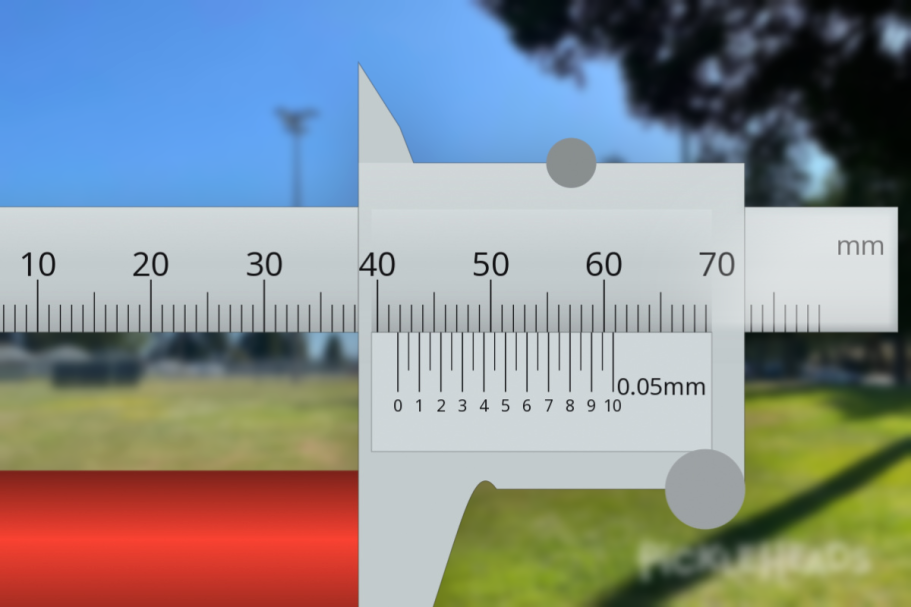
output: **41.8** mm
